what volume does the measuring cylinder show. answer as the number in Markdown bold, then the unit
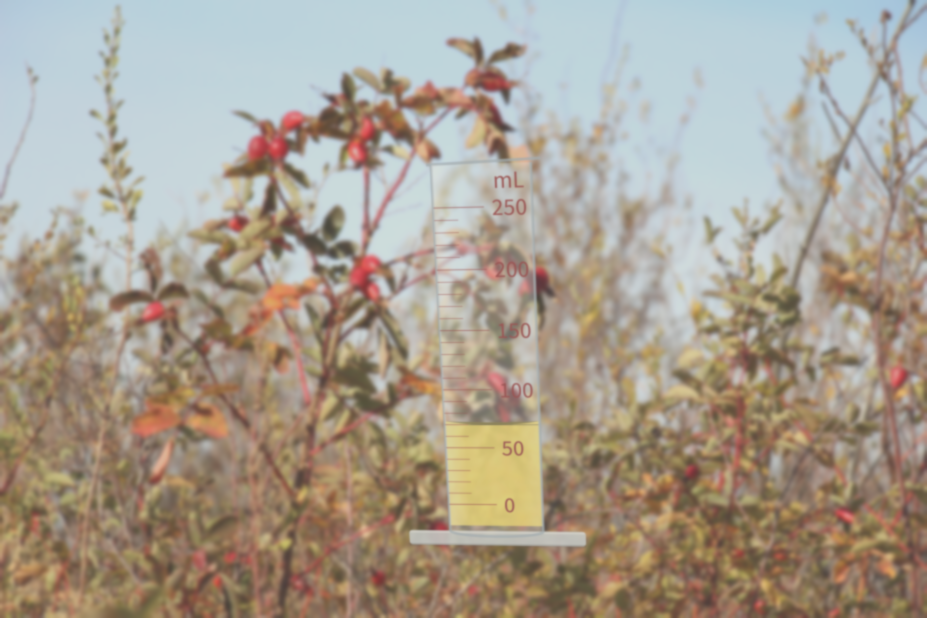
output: **70** mL
